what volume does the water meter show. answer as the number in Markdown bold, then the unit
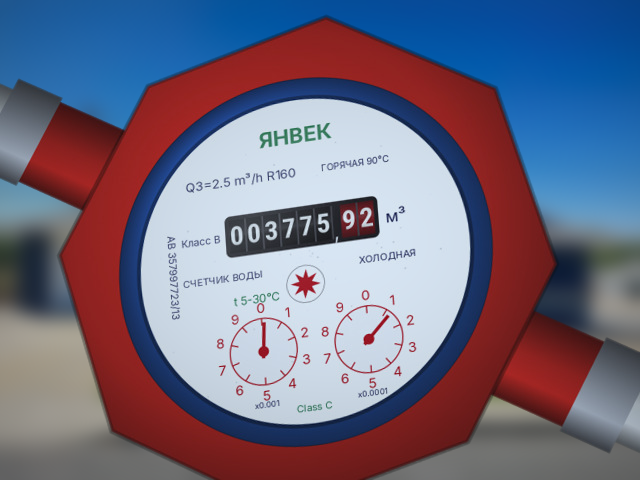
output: **3775.9201** m³
